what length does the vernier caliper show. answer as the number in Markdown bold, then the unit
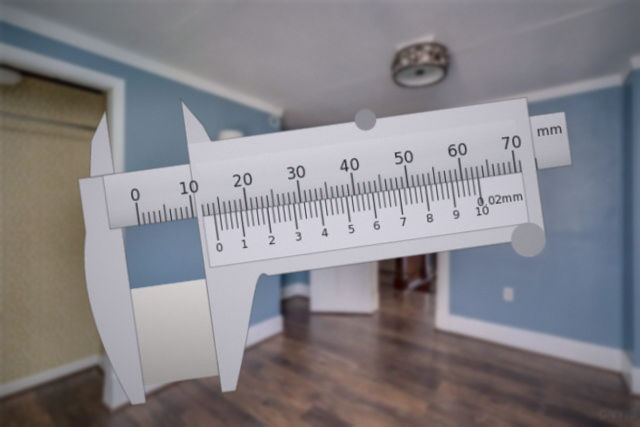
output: **14.0** mm
